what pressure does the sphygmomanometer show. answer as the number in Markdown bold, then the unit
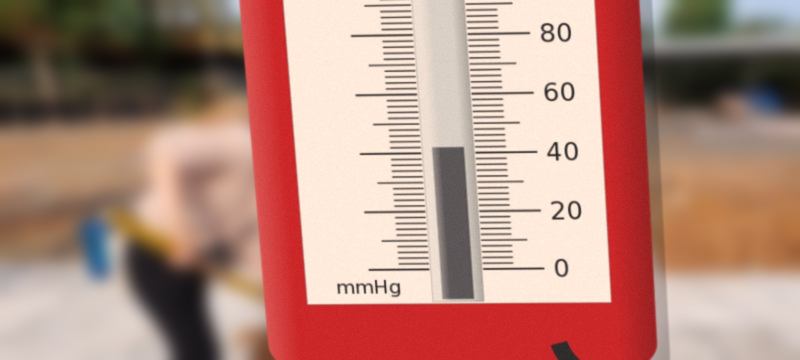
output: **42** mmHg
